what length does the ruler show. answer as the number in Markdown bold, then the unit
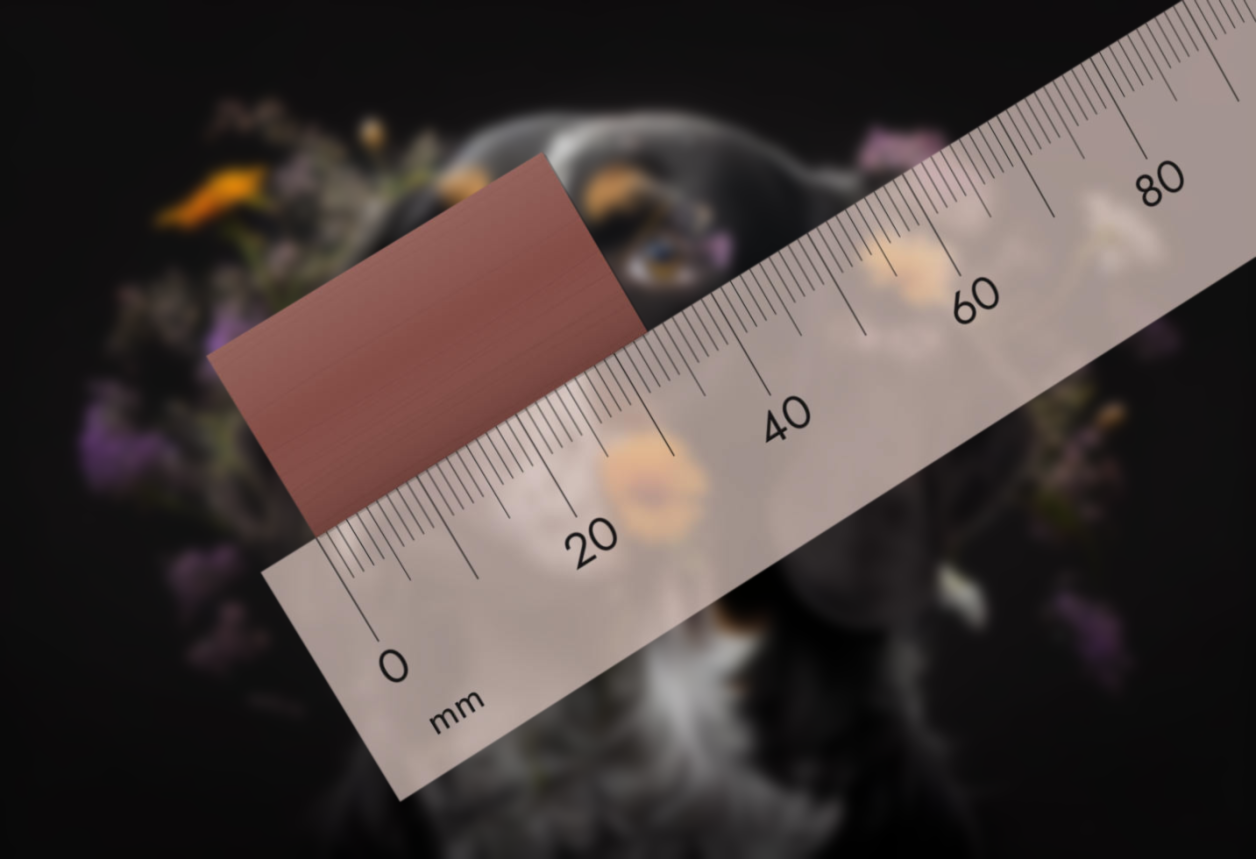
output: **33.5** mm
